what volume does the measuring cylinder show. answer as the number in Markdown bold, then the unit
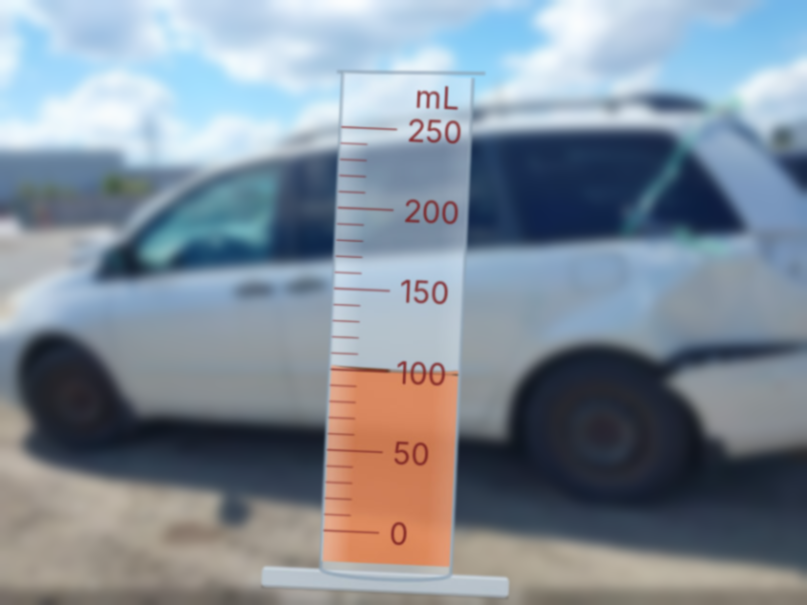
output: **100** mL
